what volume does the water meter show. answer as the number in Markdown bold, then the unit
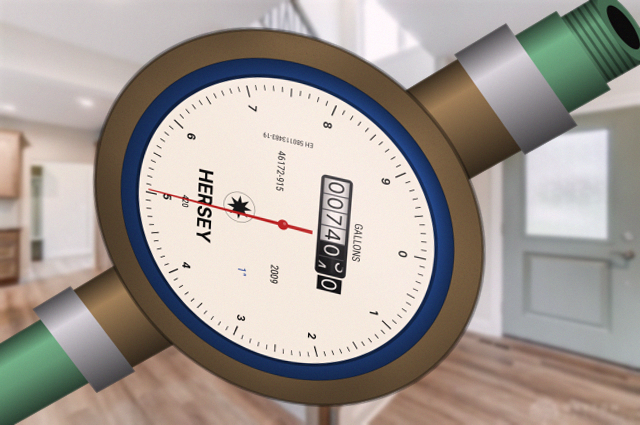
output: **74035.0** gal
